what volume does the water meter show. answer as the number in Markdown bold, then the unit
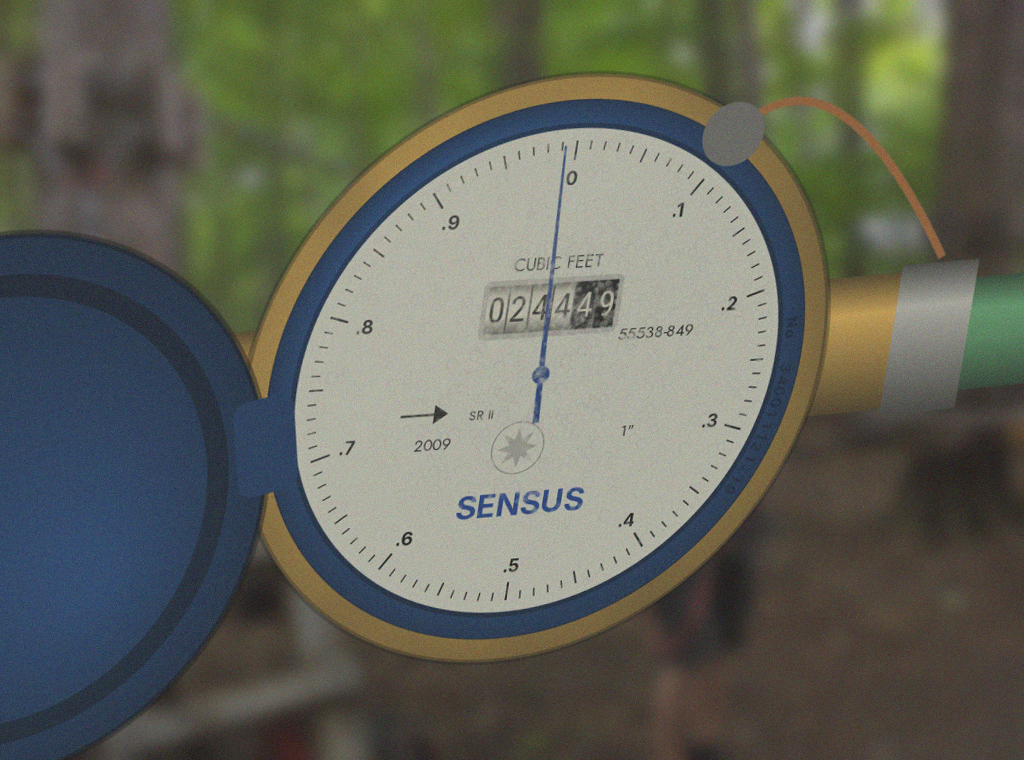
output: **24448.99** ft³
